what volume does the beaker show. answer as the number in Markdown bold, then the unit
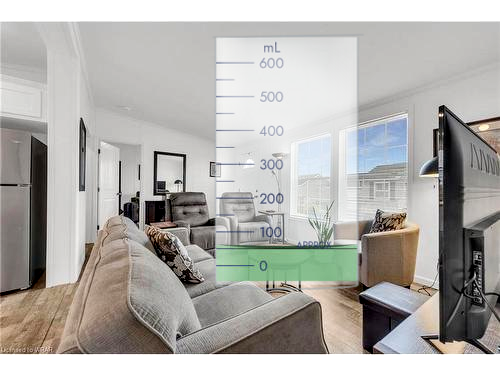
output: **50** mL
